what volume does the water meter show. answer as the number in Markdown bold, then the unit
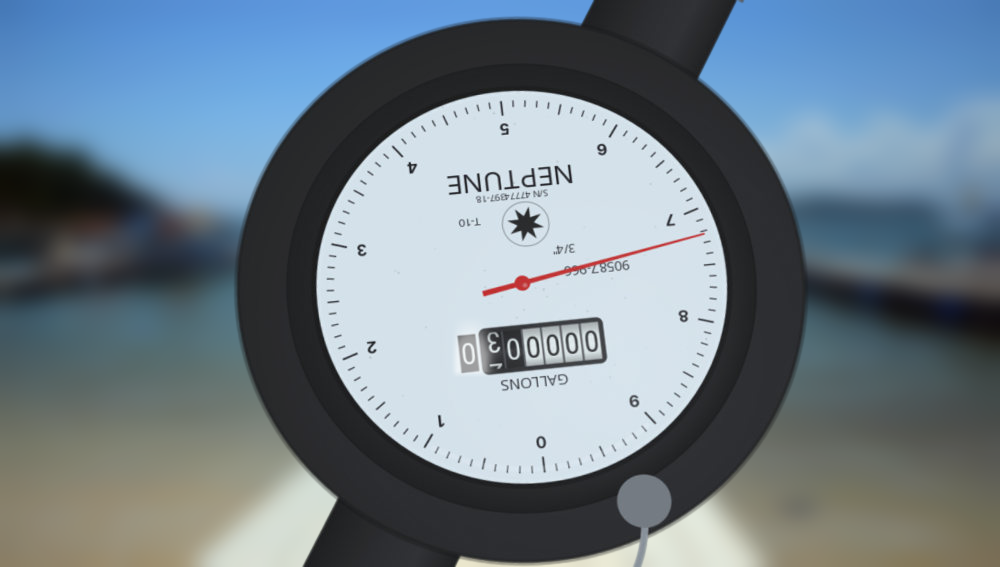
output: **27.2** gal
